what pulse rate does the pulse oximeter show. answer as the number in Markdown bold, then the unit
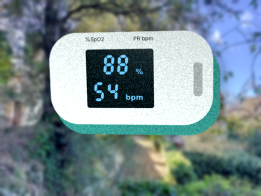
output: **54** bpm
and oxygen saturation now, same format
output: **88** %
